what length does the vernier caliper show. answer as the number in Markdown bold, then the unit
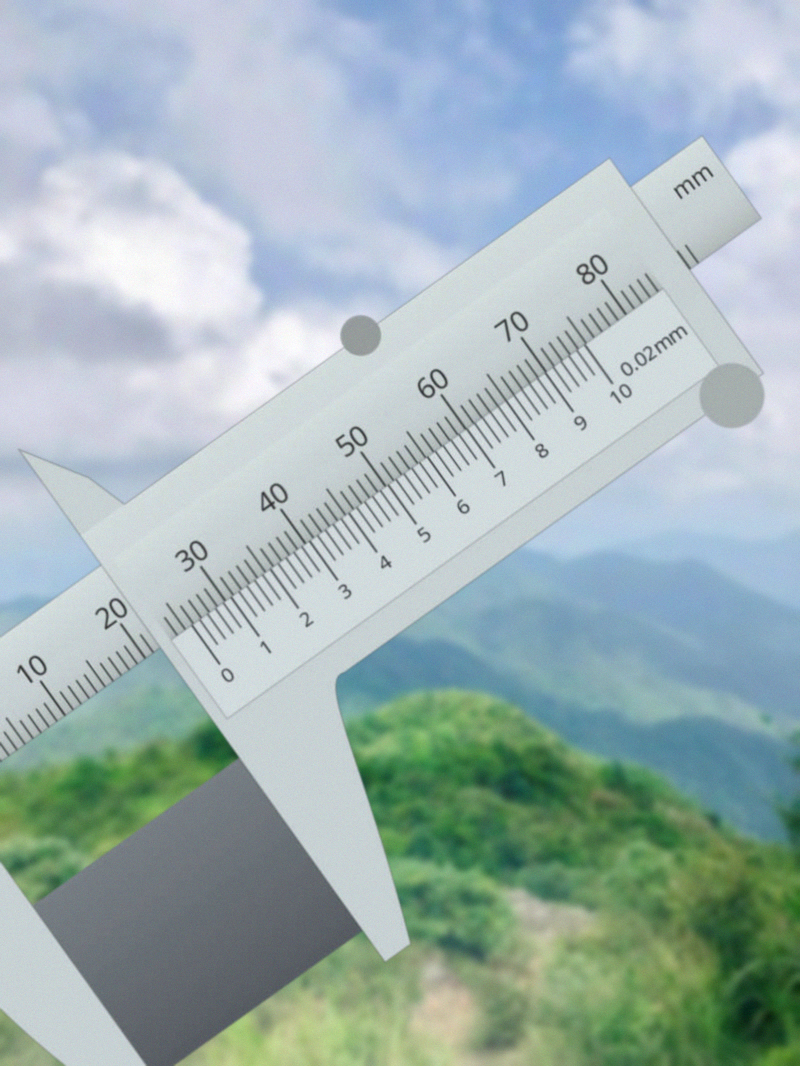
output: **25.8** mm
